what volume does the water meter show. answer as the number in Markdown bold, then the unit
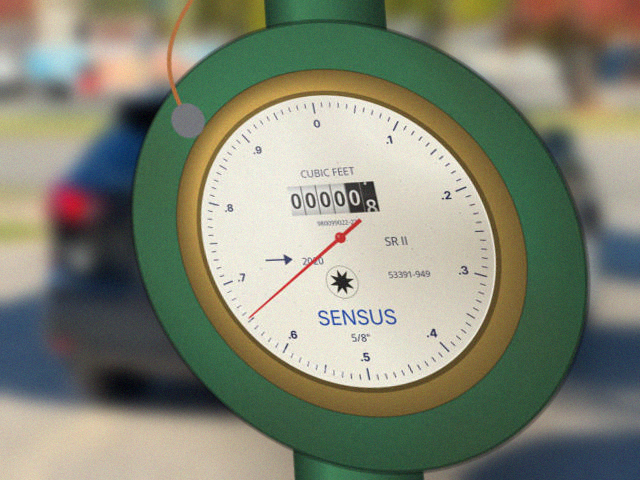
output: **7.65** ft³
